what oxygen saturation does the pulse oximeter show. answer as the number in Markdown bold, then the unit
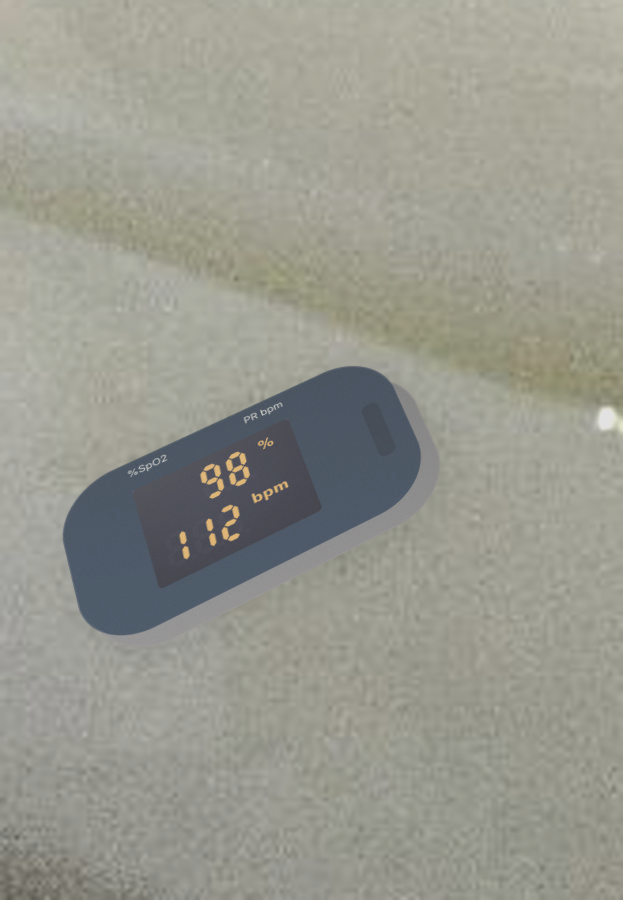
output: **98** %
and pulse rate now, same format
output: **112** bpm
